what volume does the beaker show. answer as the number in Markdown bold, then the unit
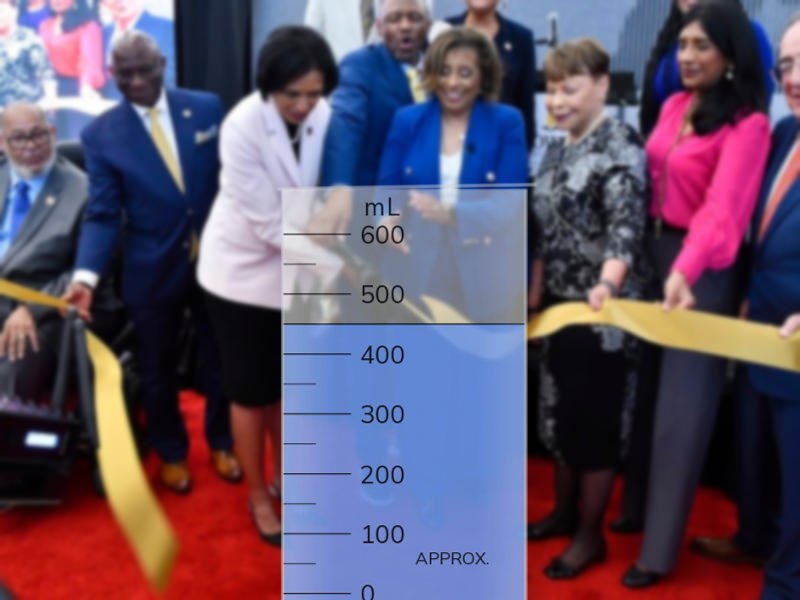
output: **450** mL
